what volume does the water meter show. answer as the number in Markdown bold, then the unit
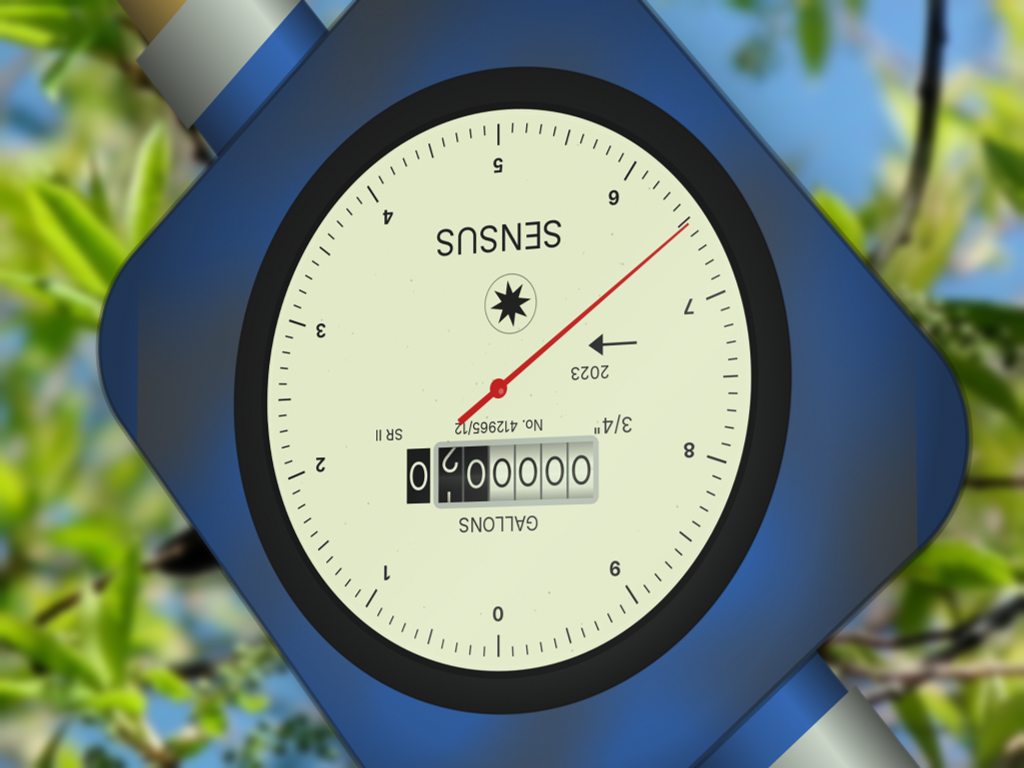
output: **16.5** gal
